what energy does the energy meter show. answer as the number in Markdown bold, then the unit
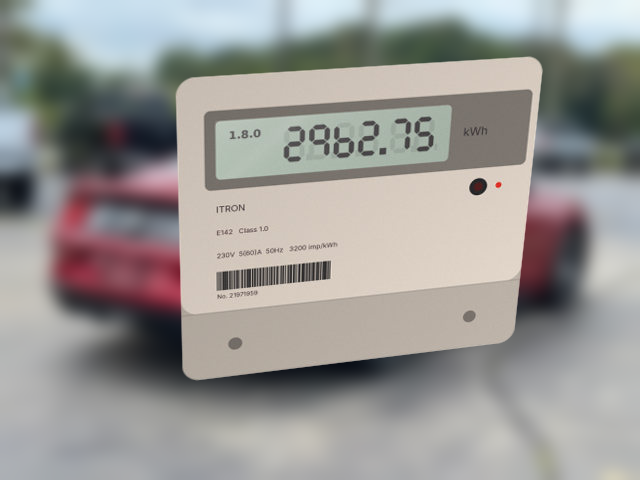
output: **2962.75** kWh
